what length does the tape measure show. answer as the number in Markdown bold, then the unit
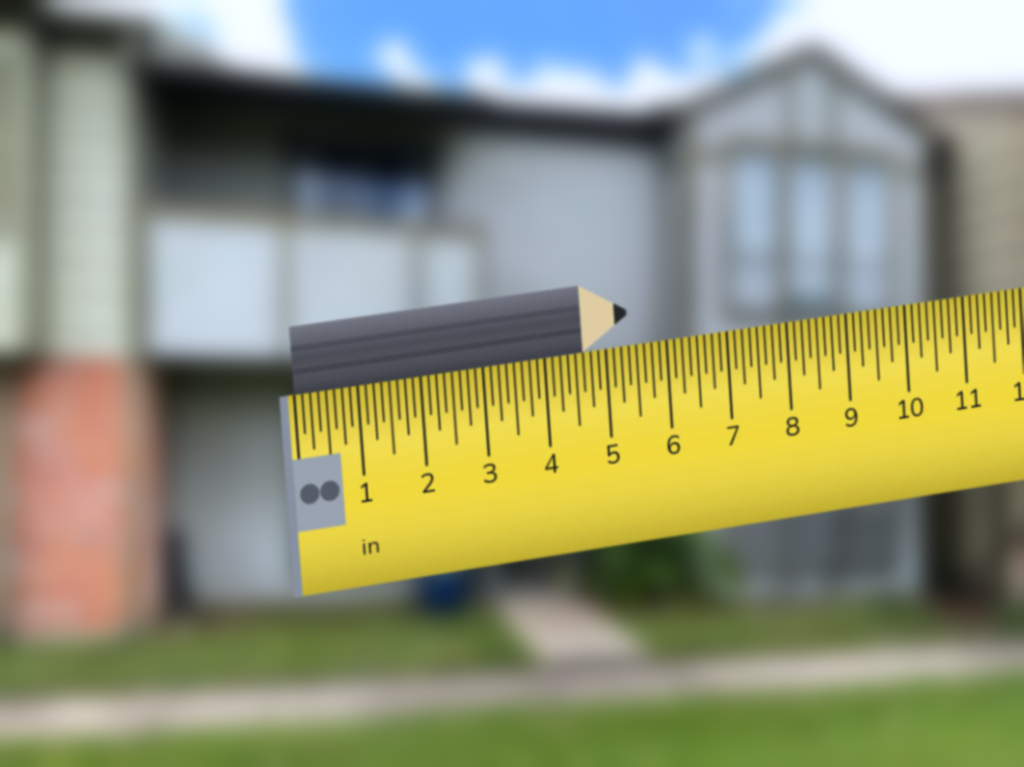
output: **5.375** in
